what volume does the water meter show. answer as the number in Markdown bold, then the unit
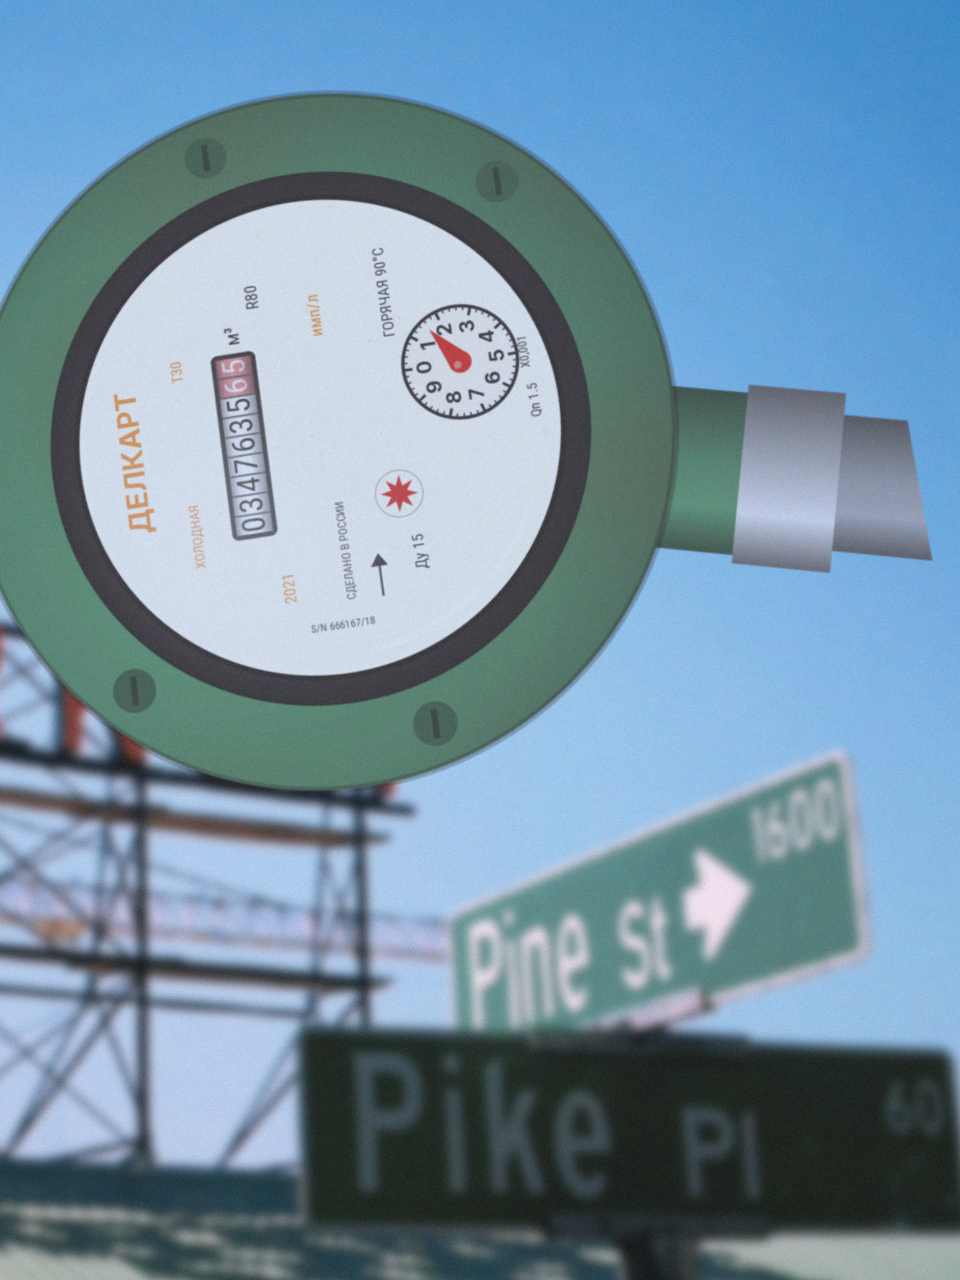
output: **347635.651** m³
